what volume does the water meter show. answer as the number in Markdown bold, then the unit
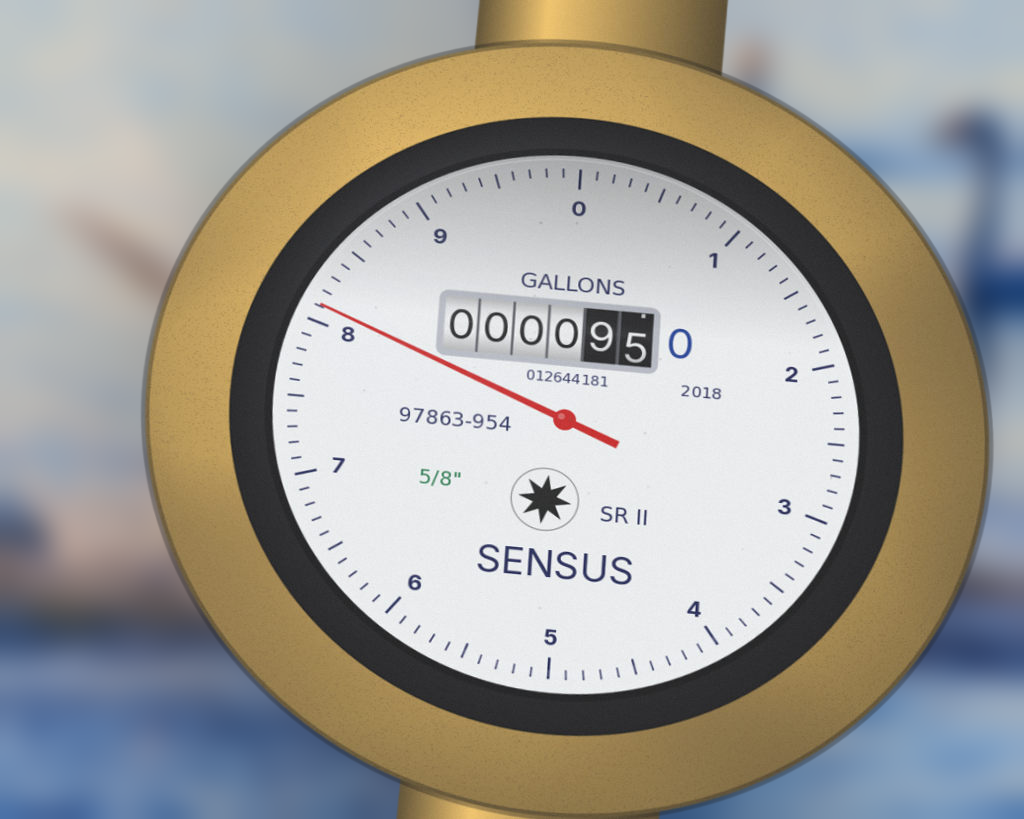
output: **948.1** gal
